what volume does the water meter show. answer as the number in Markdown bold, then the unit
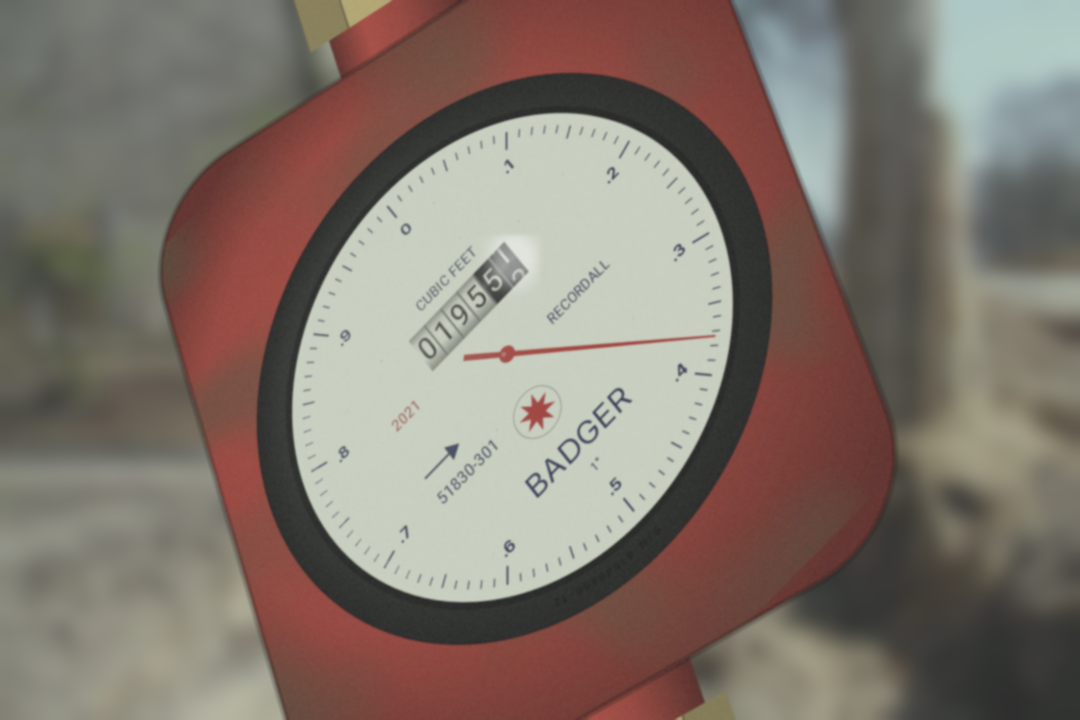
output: **19551.37** ft³
